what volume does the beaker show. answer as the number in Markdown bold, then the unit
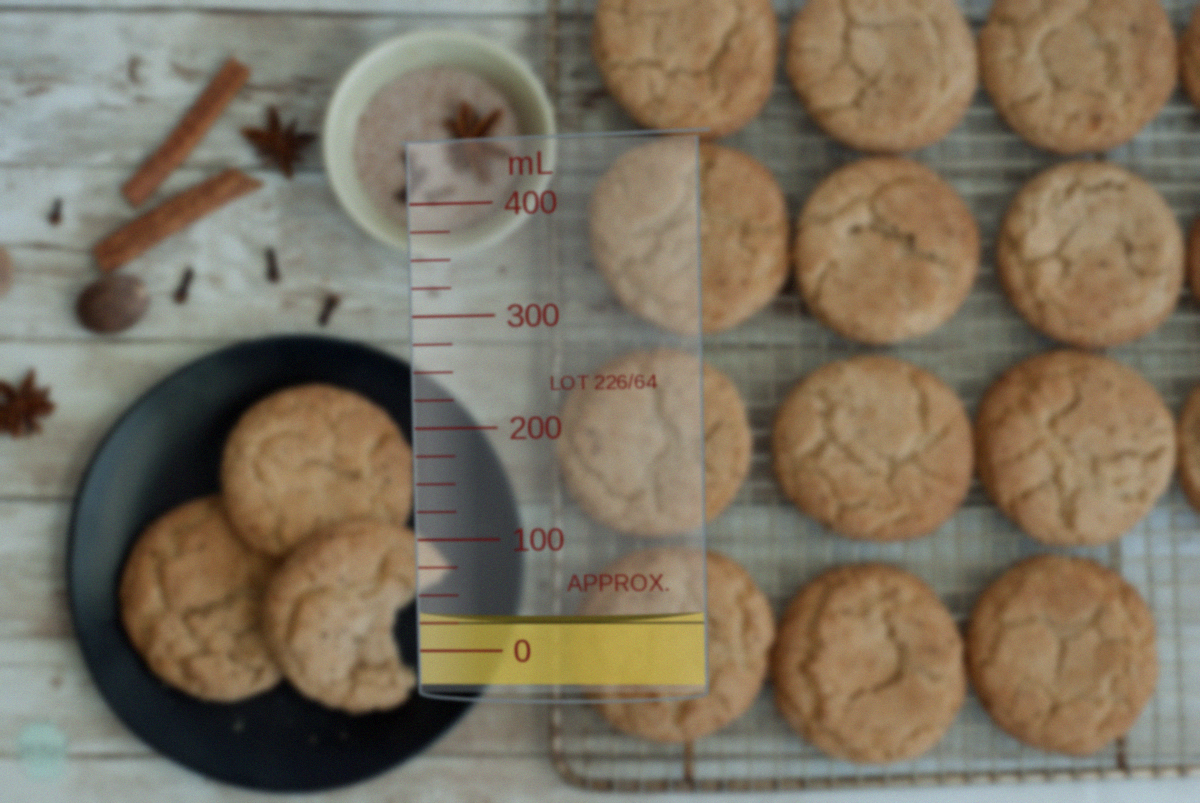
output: **25** mL
